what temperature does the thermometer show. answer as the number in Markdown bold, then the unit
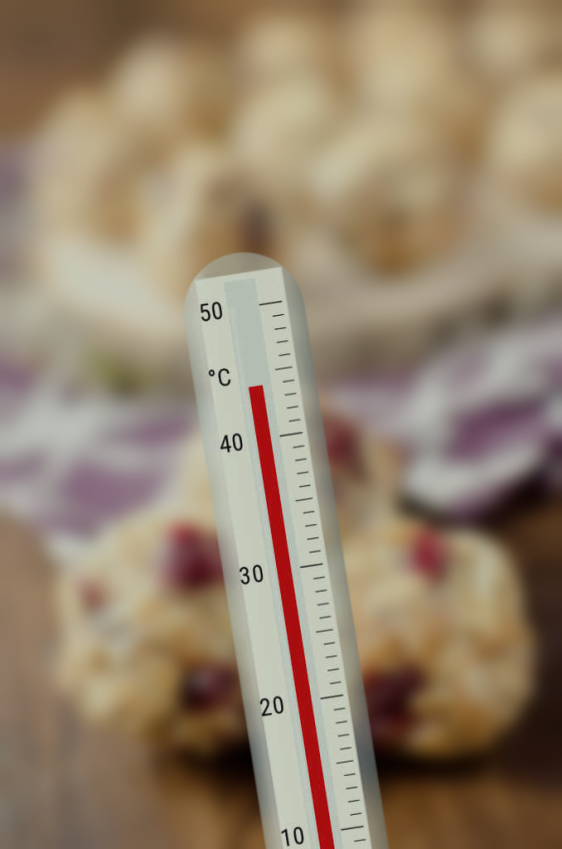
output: **44** °C
